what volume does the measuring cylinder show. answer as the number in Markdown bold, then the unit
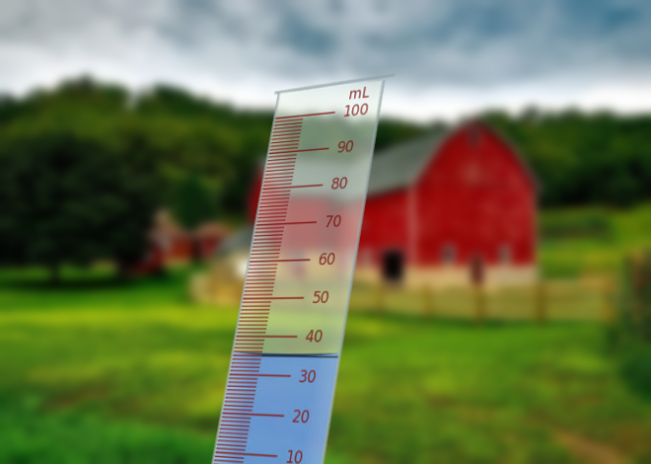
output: **35** mL
